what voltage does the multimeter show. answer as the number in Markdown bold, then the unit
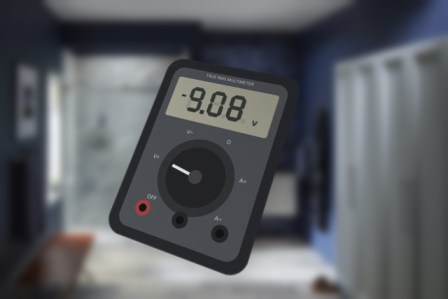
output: **-9.08** V
